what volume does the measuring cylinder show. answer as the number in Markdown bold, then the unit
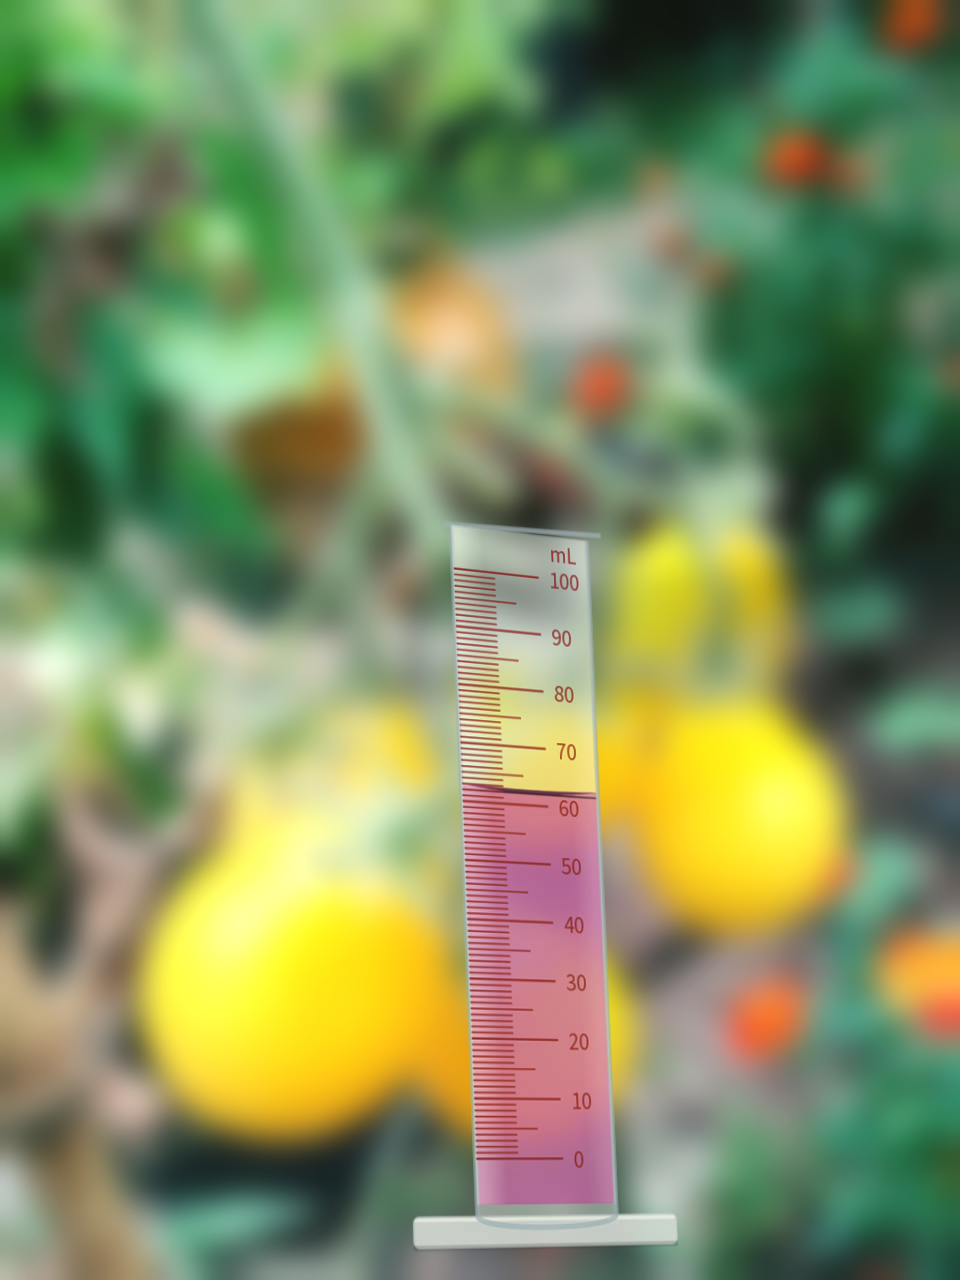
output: **62** mL
